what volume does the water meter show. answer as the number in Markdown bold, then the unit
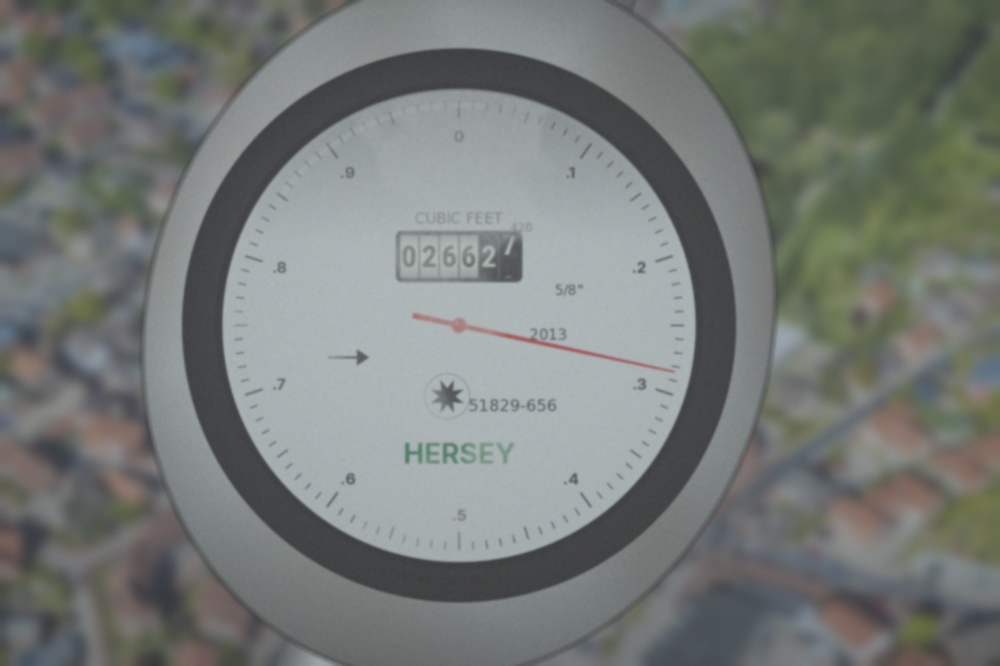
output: **26627.28** ft³
